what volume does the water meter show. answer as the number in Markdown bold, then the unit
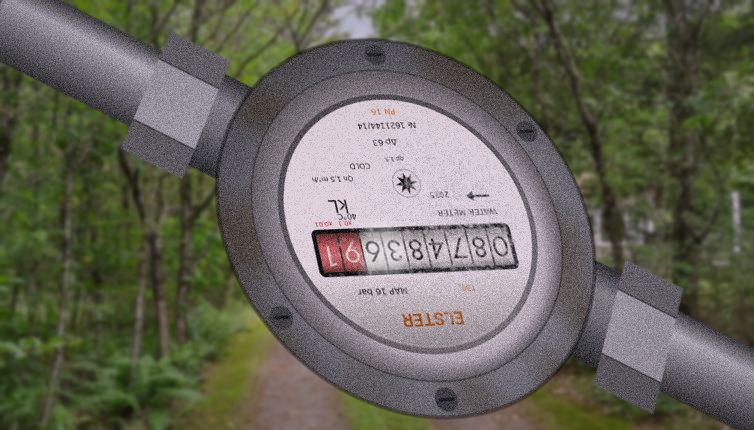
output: **874836.91** kL
